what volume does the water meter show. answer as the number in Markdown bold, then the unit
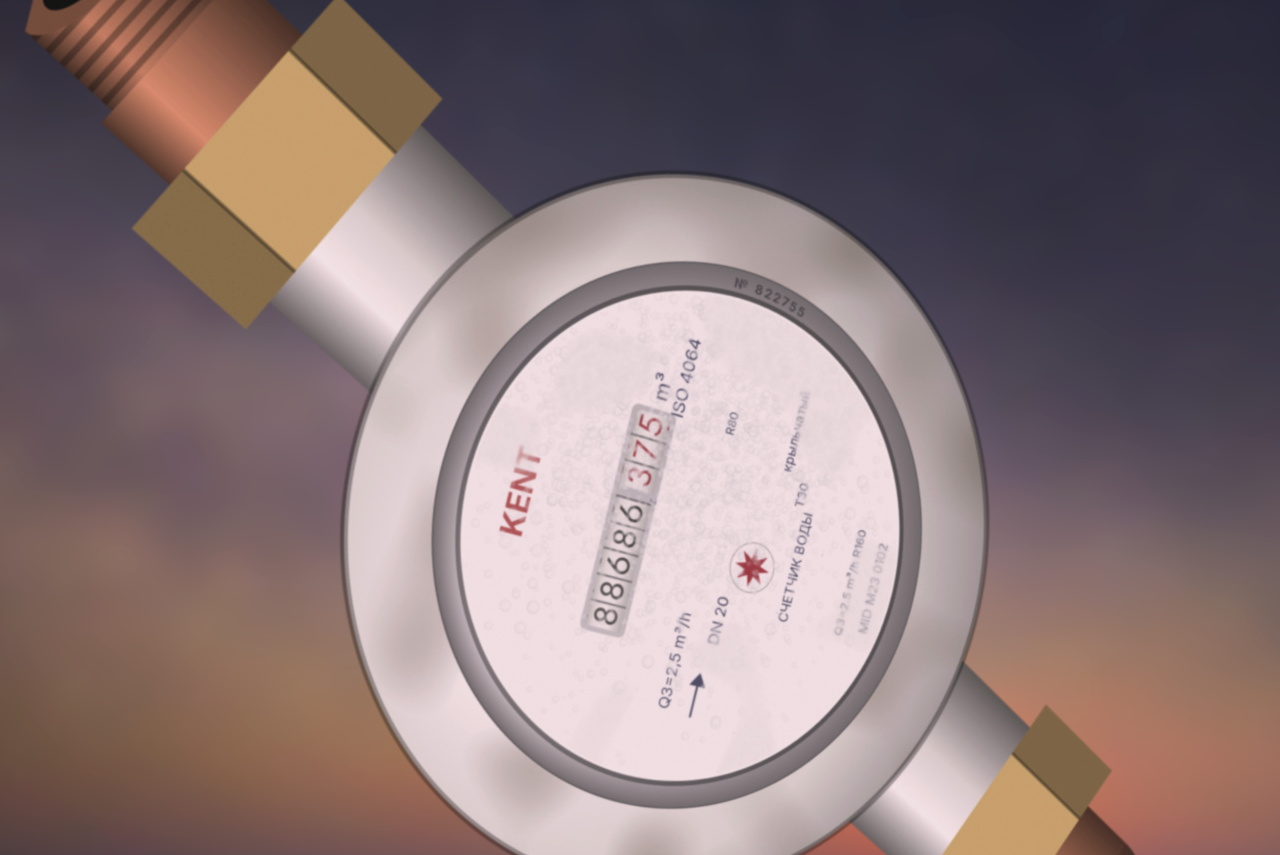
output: **88686.375** m³
